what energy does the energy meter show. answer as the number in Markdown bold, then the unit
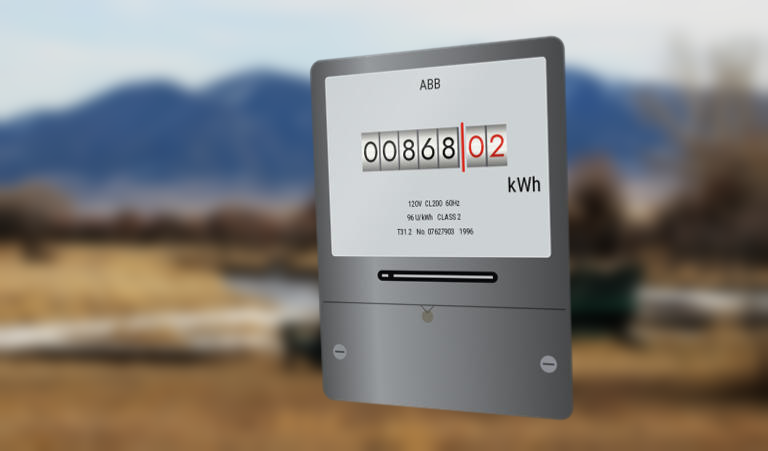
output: **868.02** kWh
